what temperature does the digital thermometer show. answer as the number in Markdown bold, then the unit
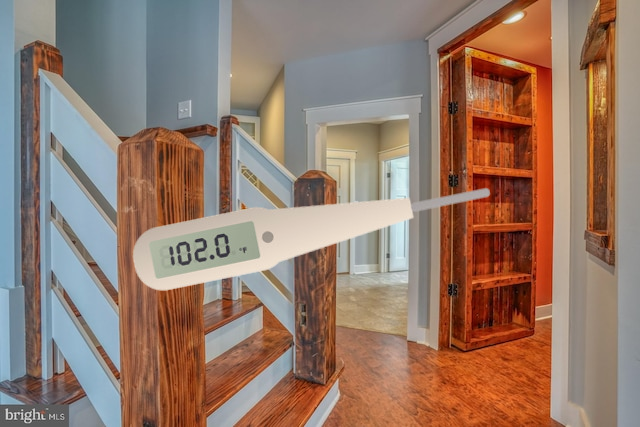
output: **102.0** °F
